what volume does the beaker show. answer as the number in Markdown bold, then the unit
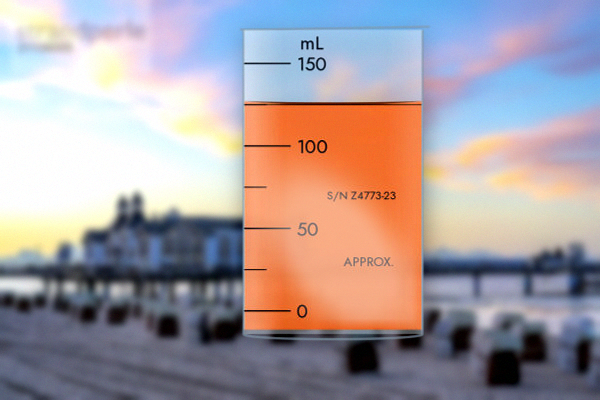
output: **125** mL
